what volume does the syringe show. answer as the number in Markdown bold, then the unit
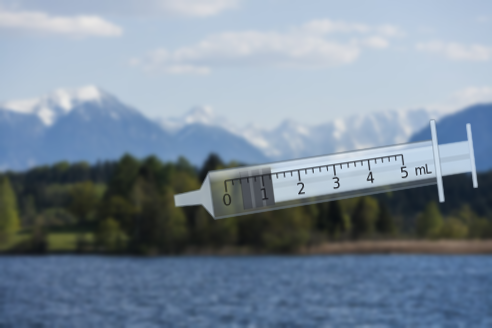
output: **0.4** mL
